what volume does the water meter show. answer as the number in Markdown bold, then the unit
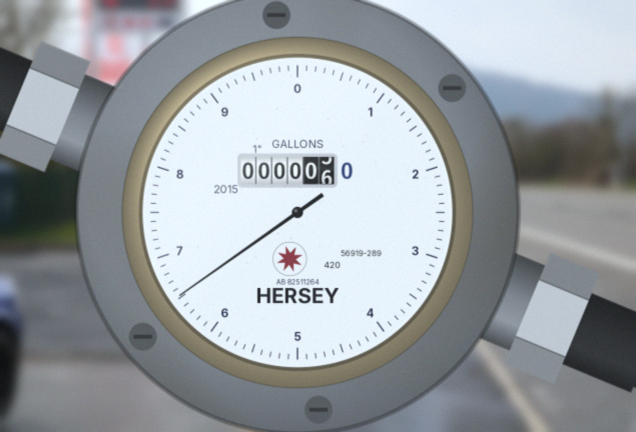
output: **56.5** gal
